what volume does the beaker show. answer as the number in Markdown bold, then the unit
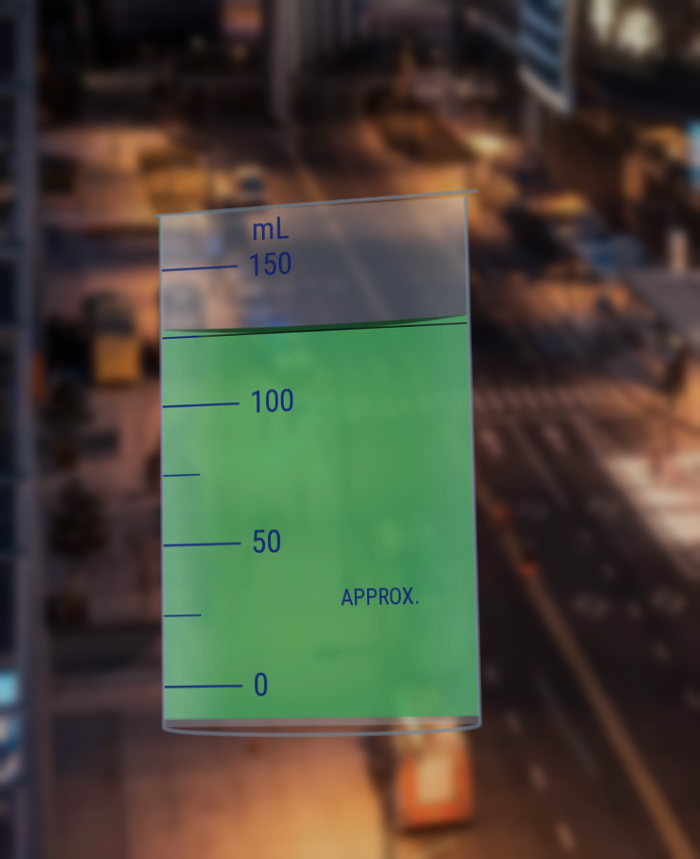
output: **125** mL
